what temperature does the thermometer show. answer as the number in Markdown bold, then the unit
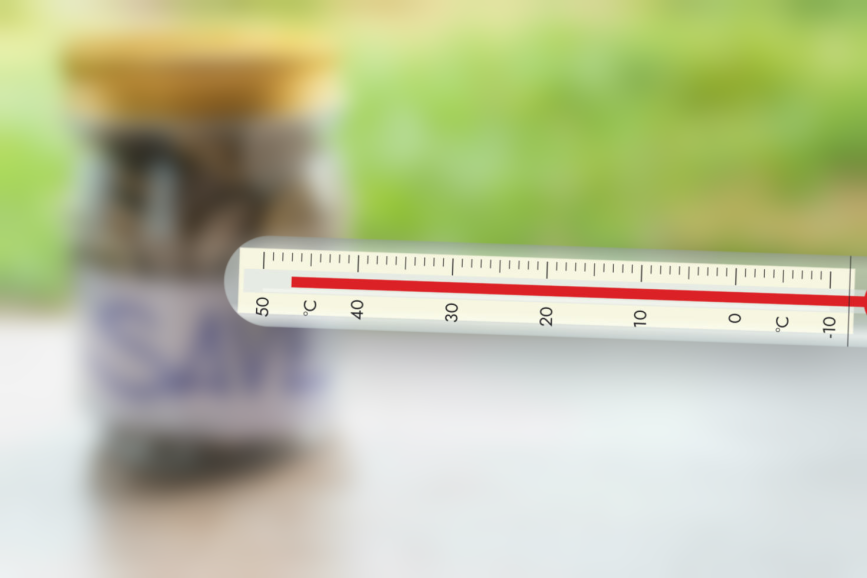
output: **47** °C
